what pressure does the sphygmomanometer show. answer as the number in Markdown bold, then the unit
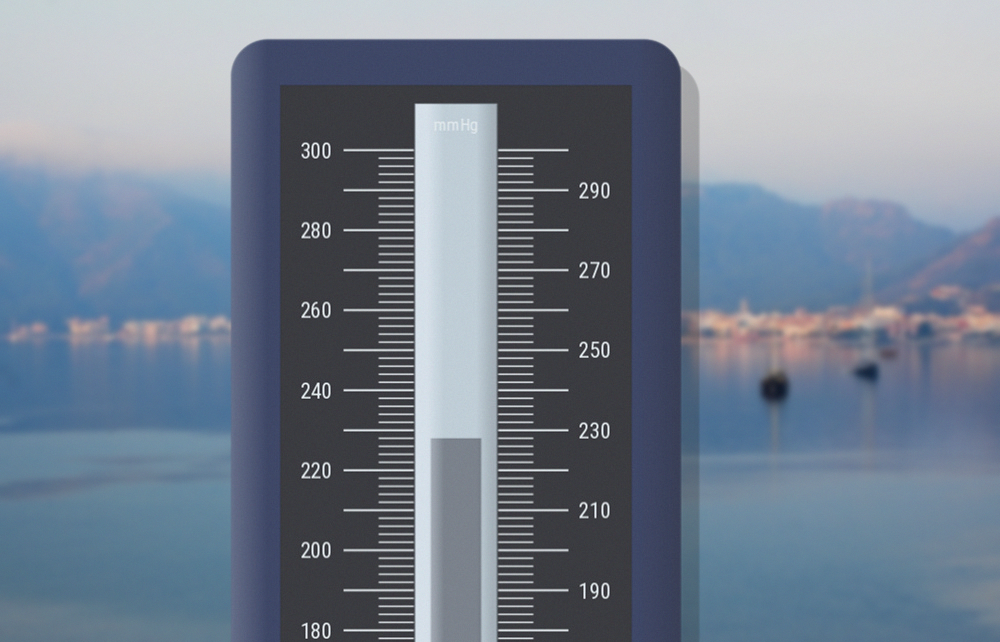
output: **228** mmHg
